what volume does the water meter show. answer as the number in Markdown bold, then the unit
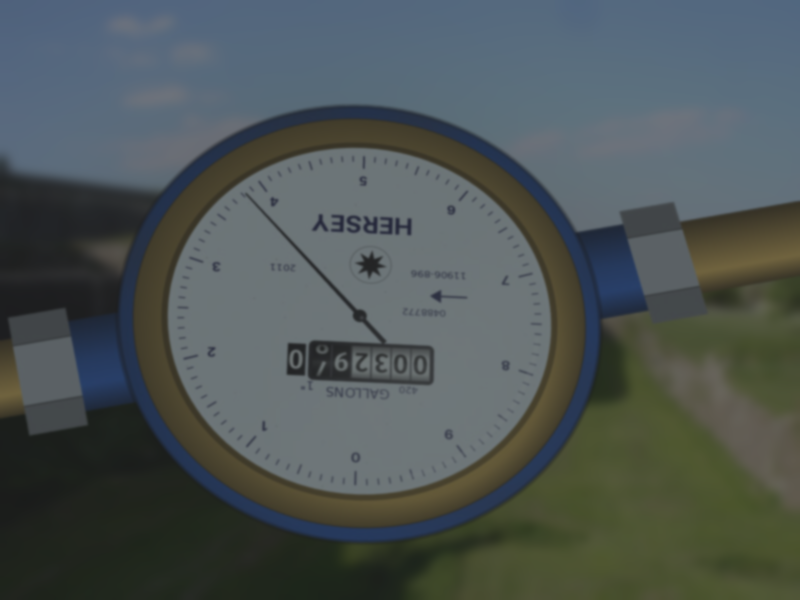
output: **32973.8** gal
